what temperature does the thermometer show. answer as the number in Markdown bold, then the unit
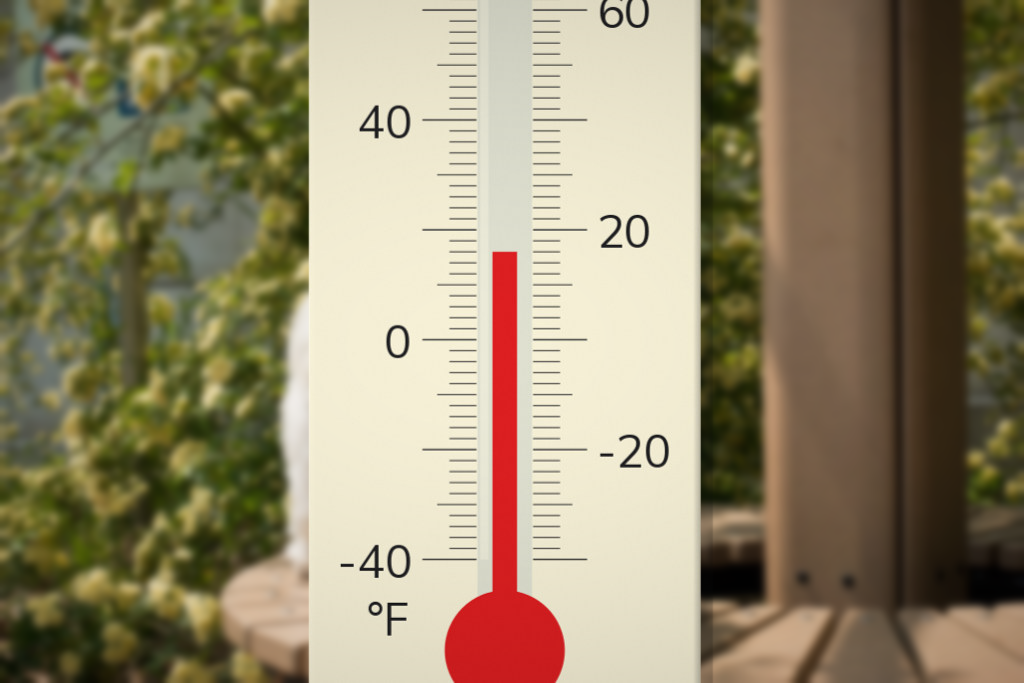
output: **16** °F
